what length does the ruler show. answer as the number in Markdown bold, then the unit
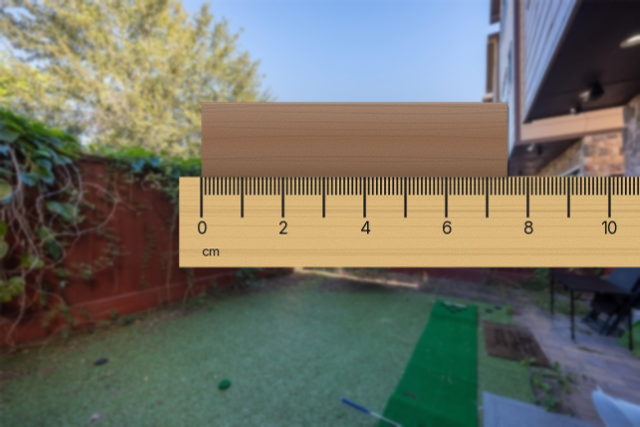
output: **7.5** cm
